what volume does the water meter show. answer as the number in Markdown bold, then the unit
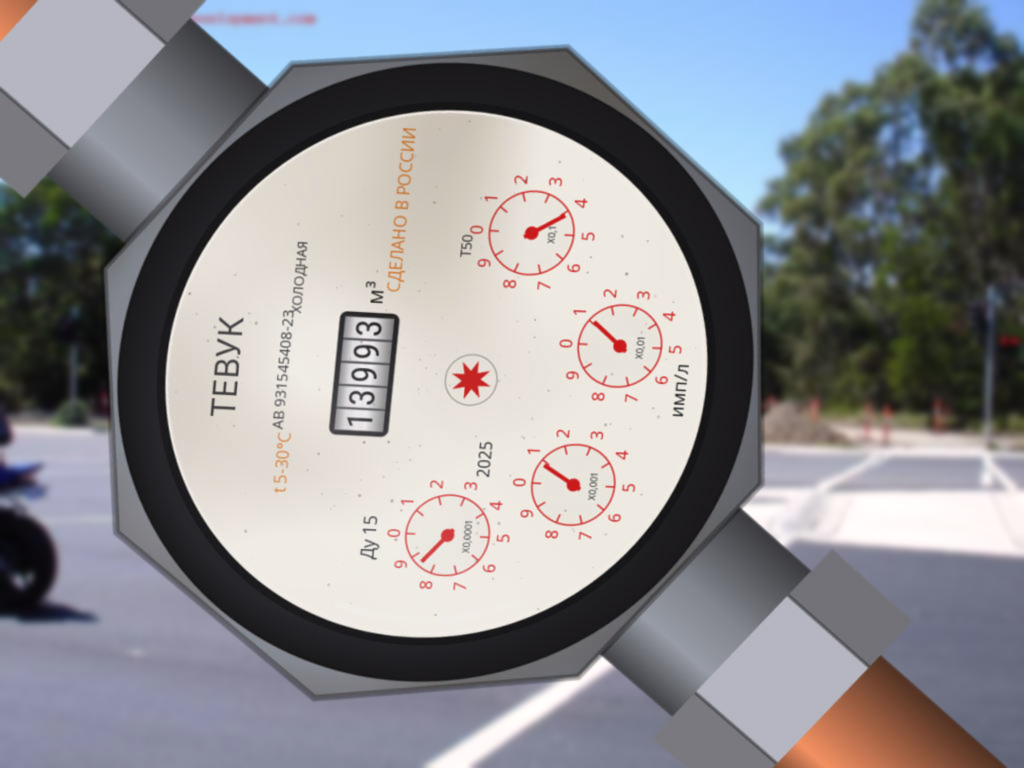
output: **13993.4108** m³
